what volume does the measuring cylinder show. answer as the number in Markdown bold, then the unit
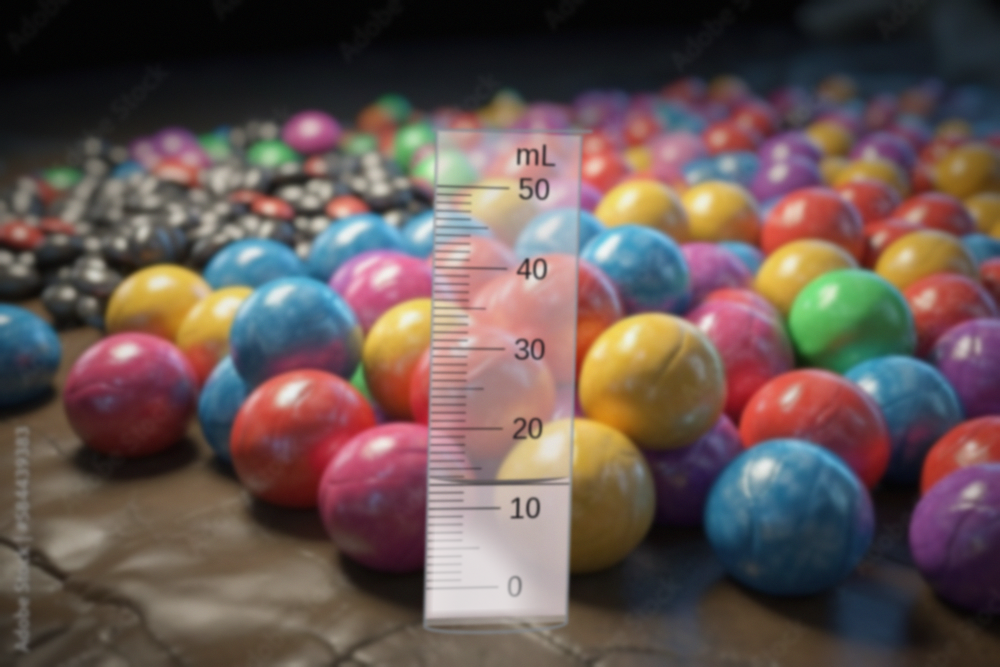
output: **13** mL
